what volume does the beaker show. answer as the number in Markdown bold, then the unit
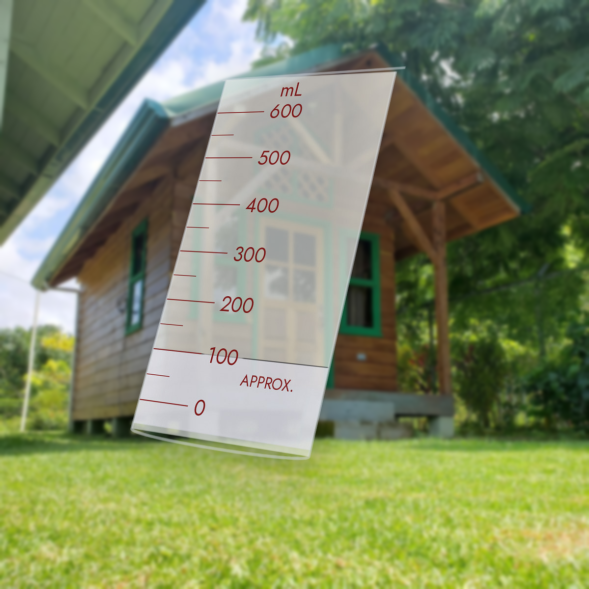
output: **100** mL
